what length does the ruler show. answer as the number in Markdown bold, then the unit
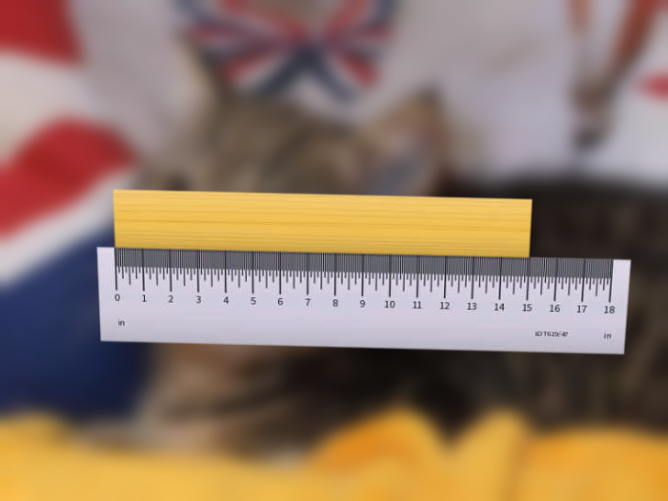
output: **15** in
